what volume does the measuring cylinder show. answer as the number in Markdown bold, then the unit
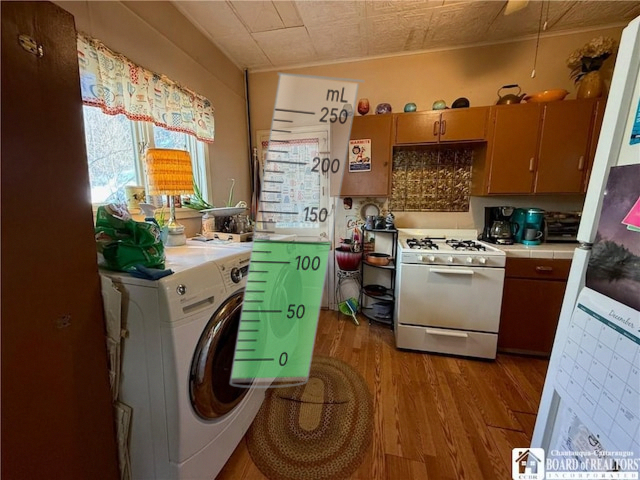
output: **120** mL
